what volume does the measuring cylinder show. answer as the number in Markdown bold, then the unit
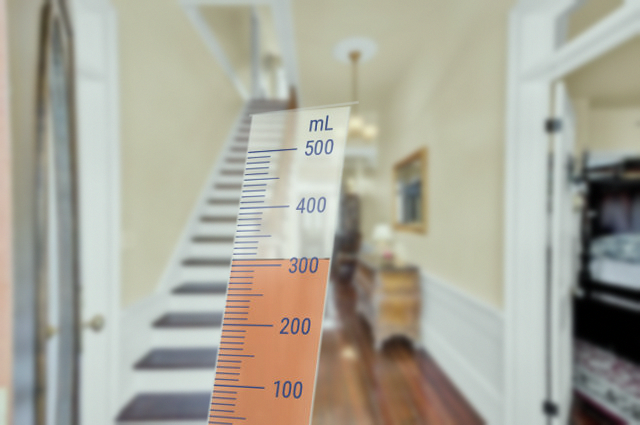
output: **310** mL
